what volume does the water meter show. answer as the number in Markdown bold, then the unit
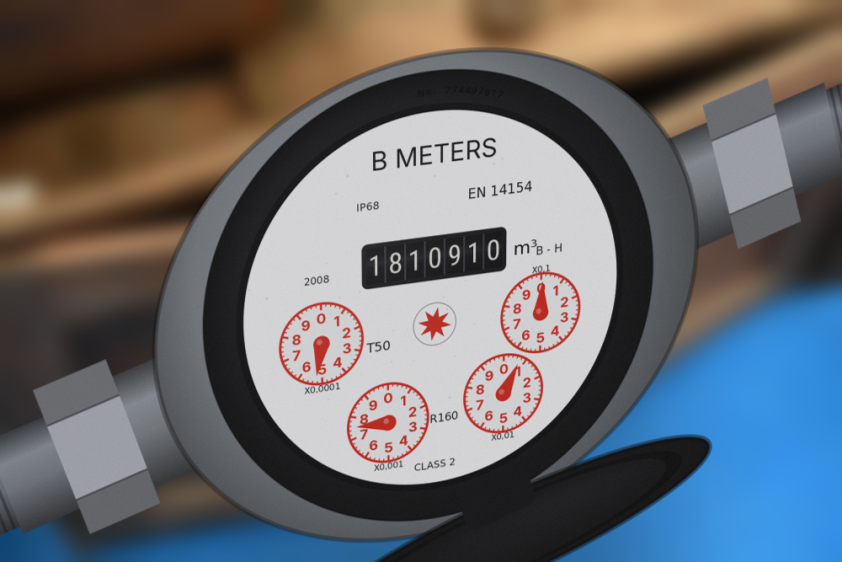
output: **1810910.0075** m³
